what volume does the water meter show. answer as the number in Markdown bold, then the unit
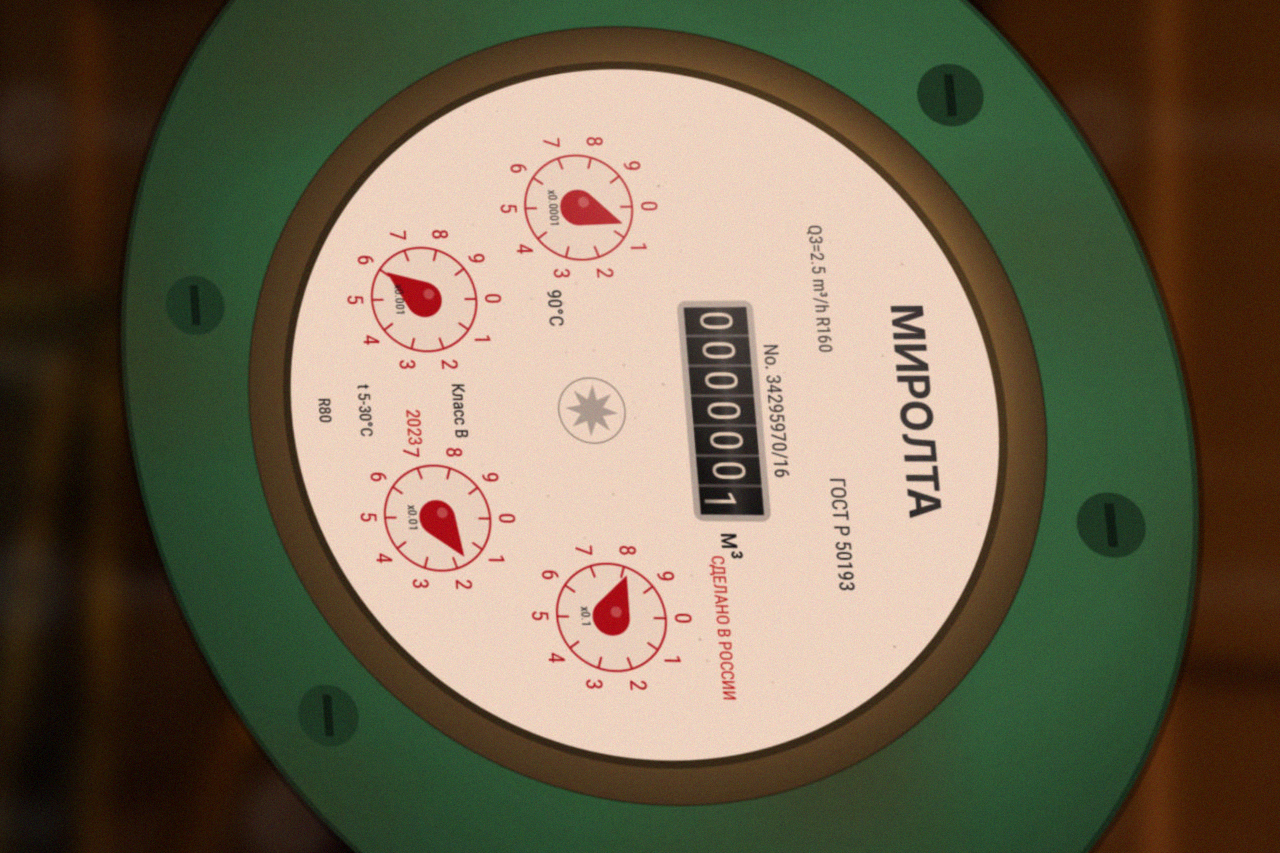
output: **0.8160** m³
